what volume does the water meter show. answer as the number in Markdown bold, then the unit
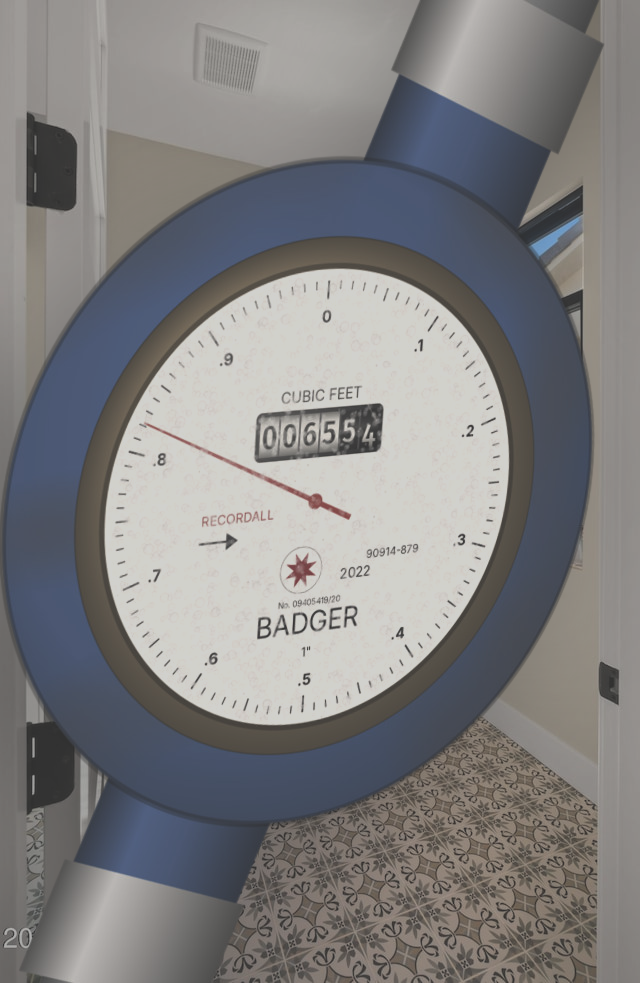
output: **6553.82** ft³
